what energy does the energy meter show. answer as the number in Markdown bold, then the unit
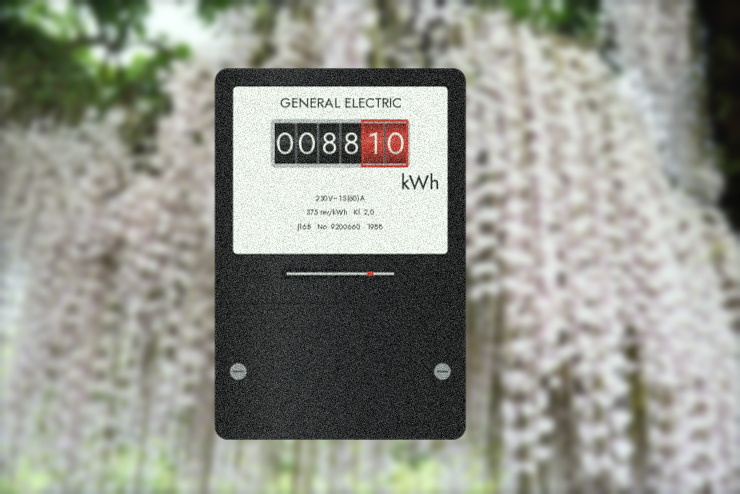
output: **88.10** kWh
